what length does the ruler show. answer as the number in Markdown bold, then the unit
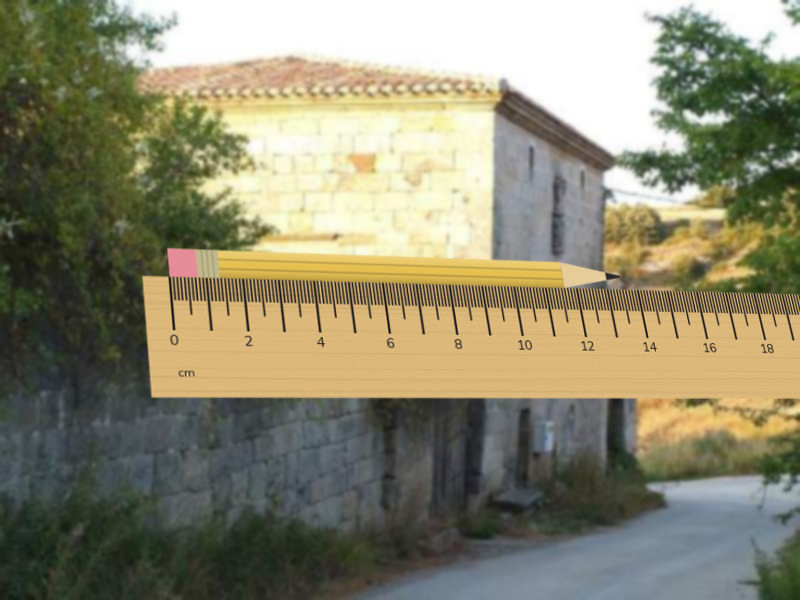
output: **13.5** cm
